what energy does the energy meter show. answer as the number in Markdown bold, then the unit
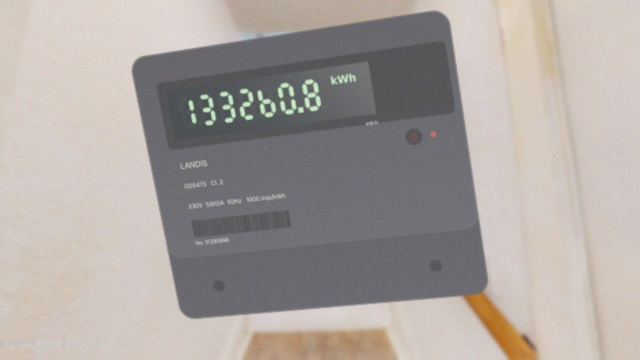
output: **133260.8** kWh
